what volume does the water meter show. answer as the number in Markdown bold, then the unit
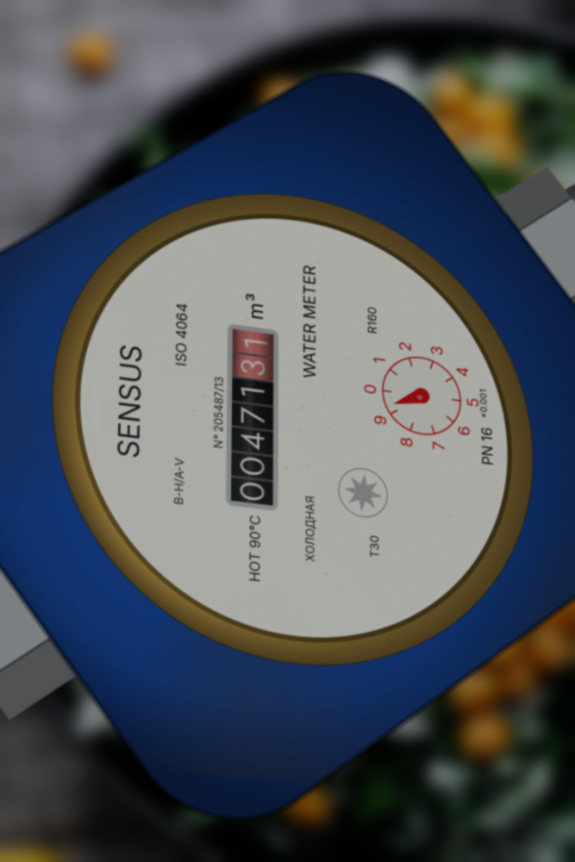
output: **471.309** m³
